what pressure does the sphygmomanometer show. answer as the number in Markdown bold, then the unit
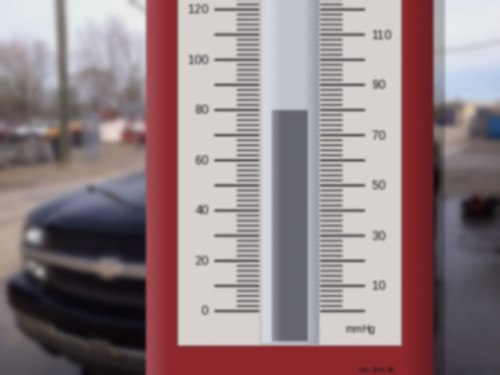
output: **80** mmHg
